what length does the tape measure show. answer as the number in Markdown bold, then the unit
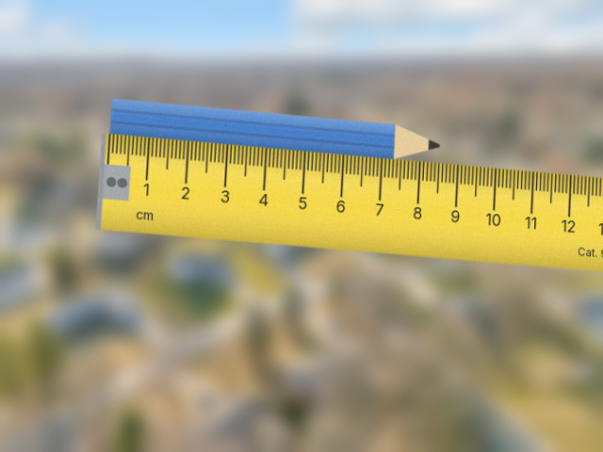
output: **8.5** cm
